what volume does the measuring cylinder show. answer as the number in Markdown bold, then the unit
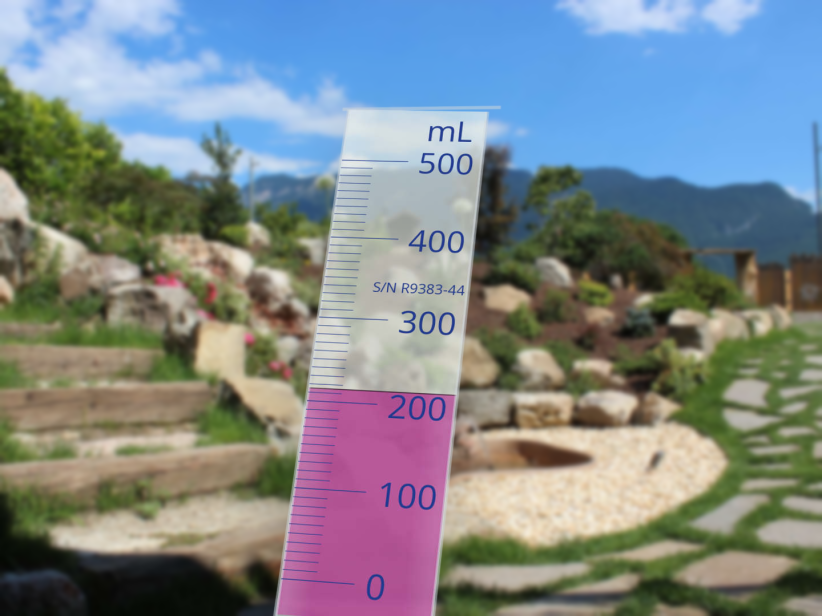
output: **215** mL
